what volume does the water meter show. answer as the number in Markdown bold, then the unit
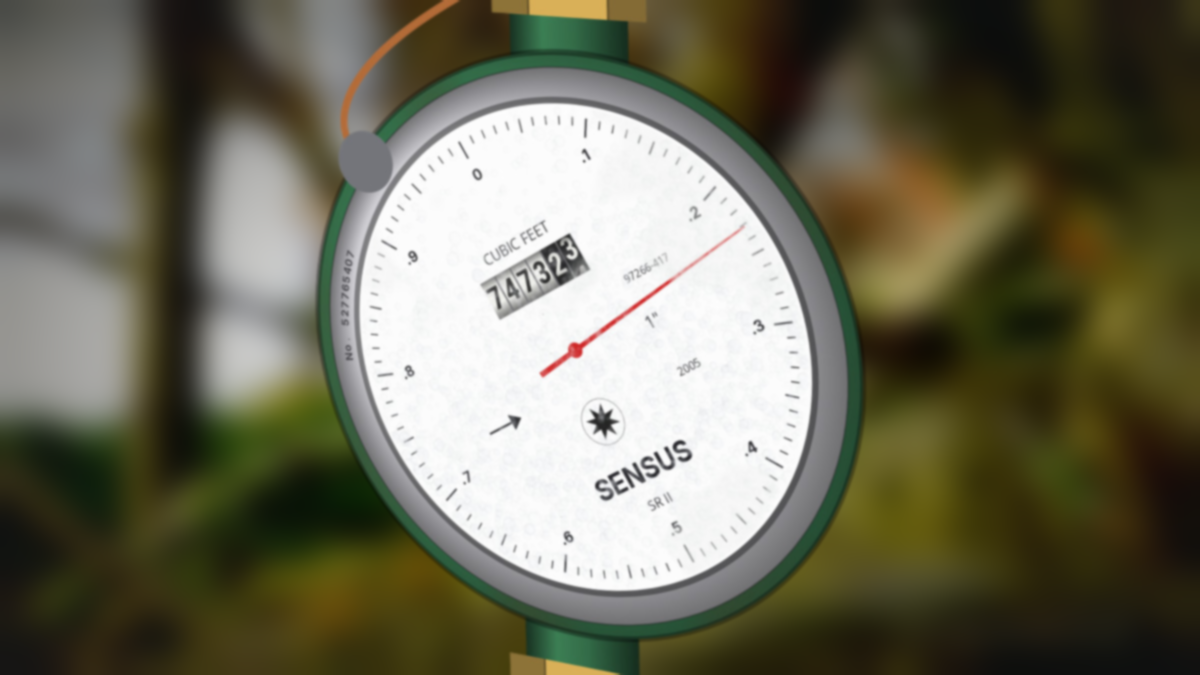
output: **747323.23** ft³
